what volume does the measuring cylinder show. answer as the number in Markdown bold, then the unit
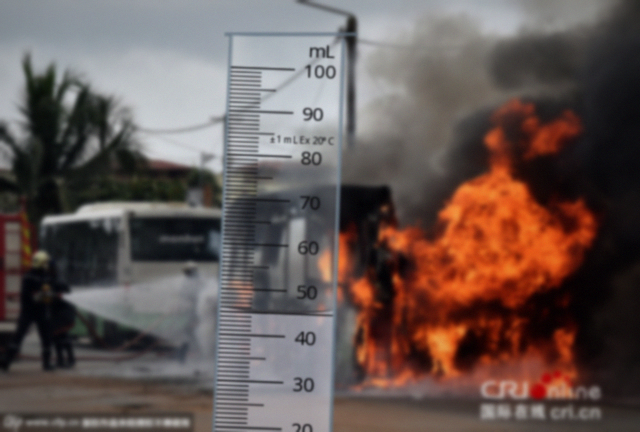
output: **45** mL
